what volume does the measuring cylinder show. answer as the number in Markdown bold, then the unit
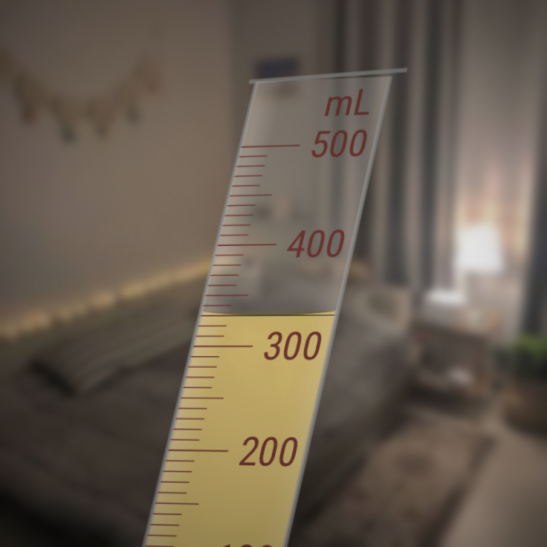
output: **330** mL
